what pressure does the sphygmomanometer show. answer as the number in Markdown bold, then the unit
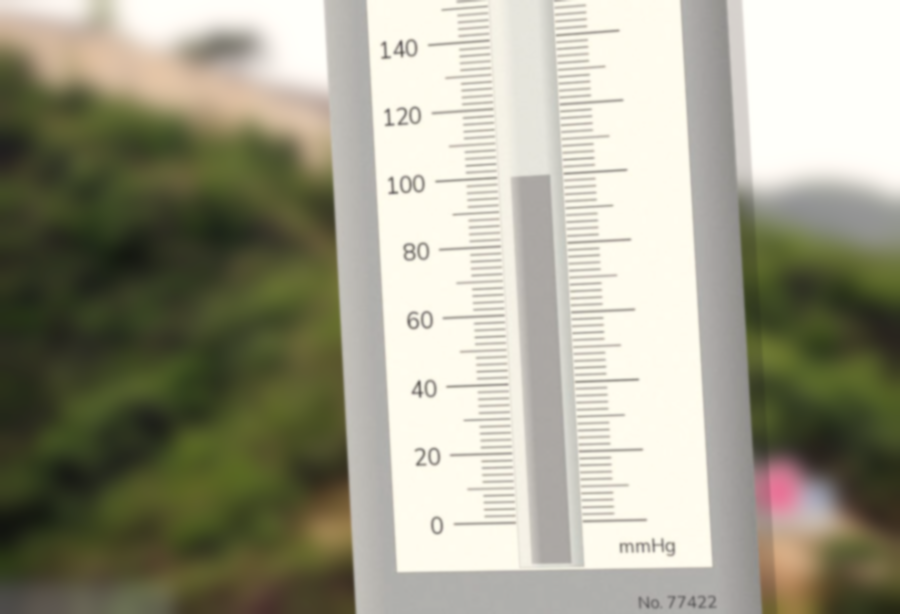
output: **100** mmHg
